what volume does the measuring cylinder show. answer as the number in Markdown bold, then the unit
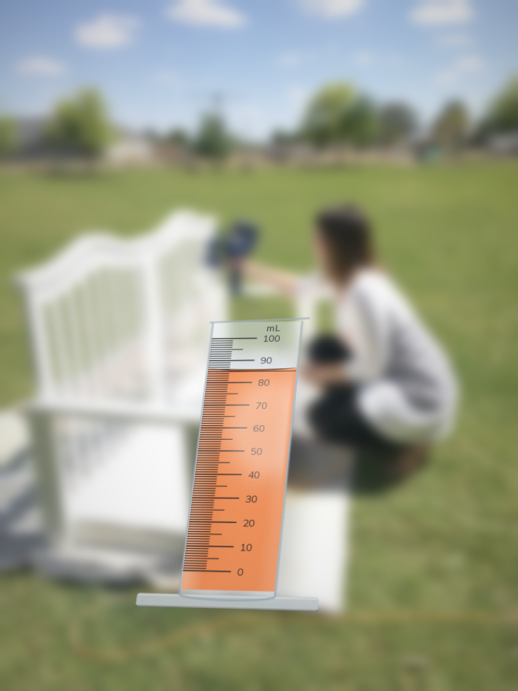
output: **85** mL
